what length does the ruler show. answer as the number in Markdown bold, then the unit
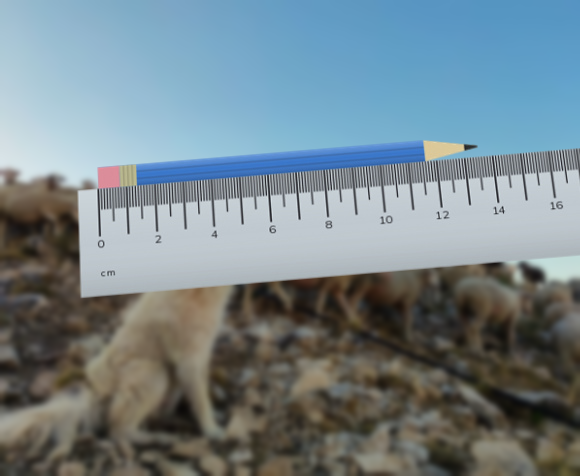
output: **13.5** cm
